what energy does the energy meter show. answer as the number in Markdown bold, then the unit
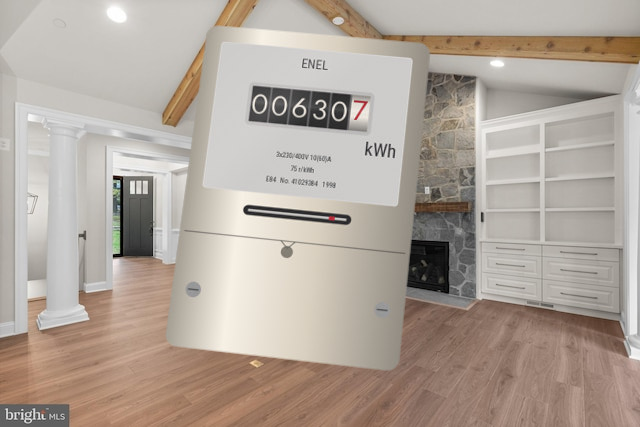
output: **630.7** kWh
